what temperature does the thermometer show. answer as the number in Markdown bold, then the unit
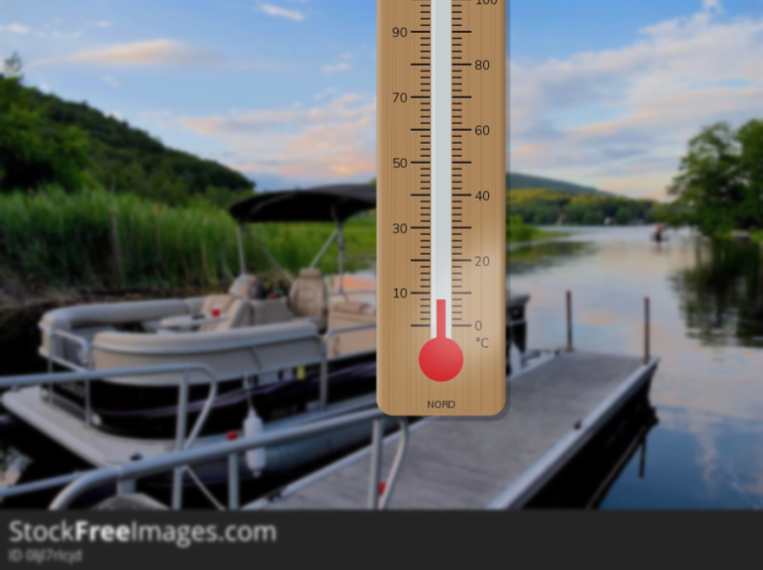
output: **8** °C
